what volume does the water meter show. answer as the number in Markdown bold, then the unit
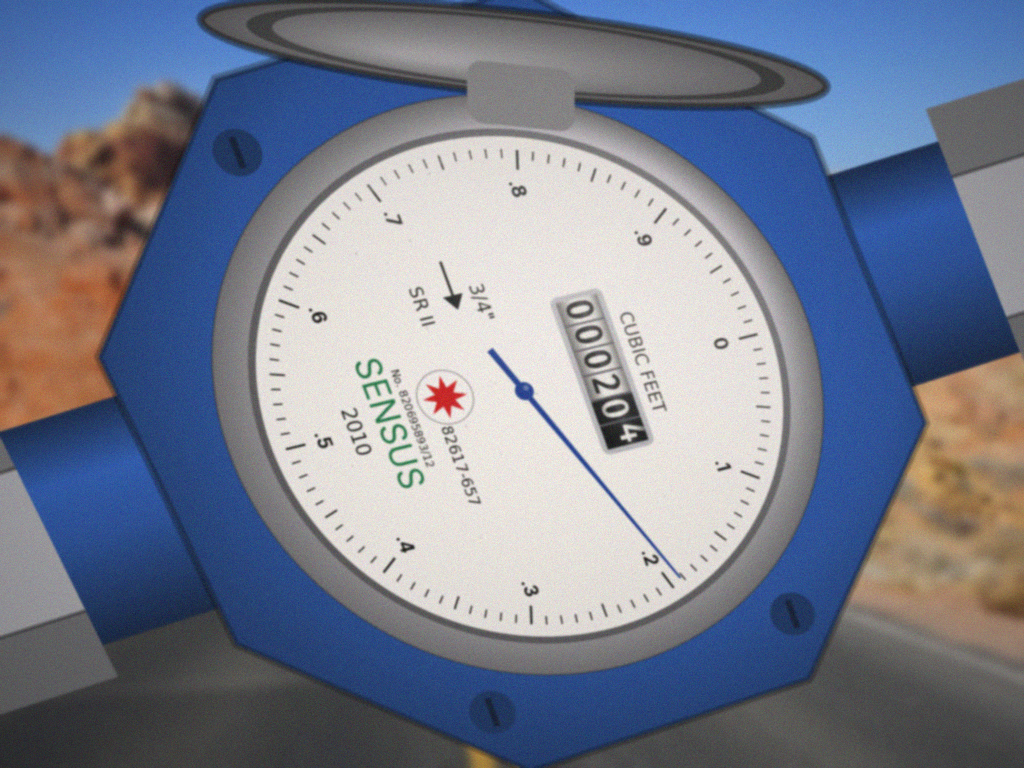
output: **204.19** ft³
